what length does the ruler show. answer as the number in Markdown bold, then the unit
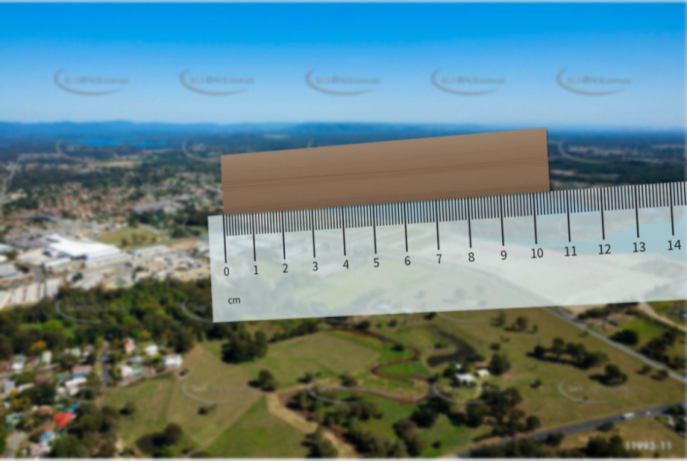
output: **10.5** cm
